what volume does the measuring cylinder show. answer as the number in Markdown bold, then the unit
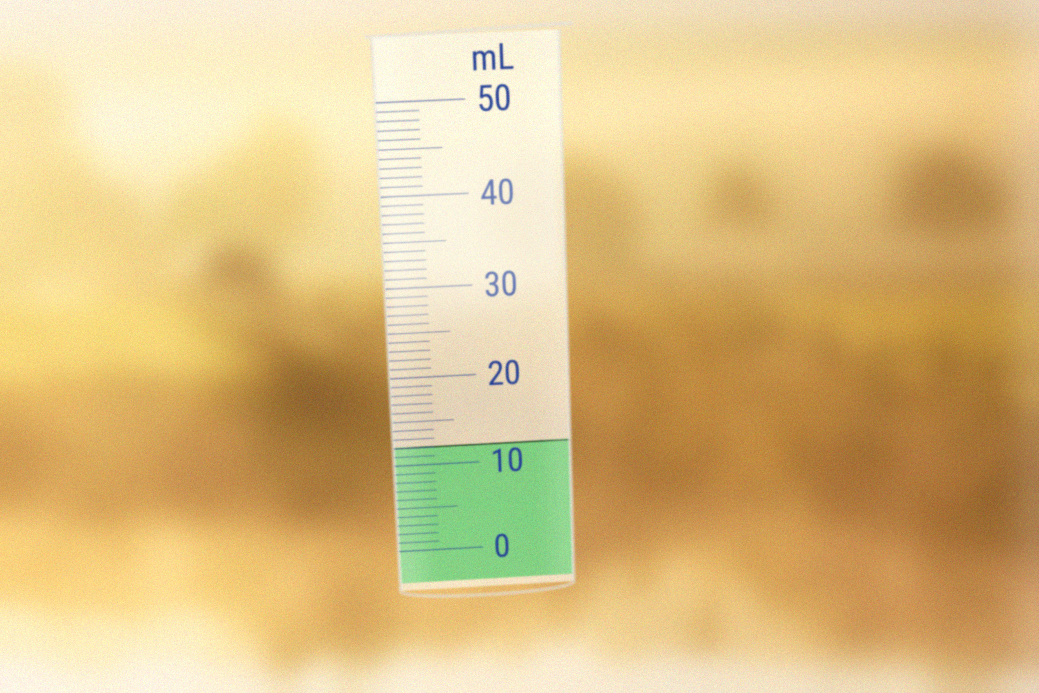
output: **12** mL
